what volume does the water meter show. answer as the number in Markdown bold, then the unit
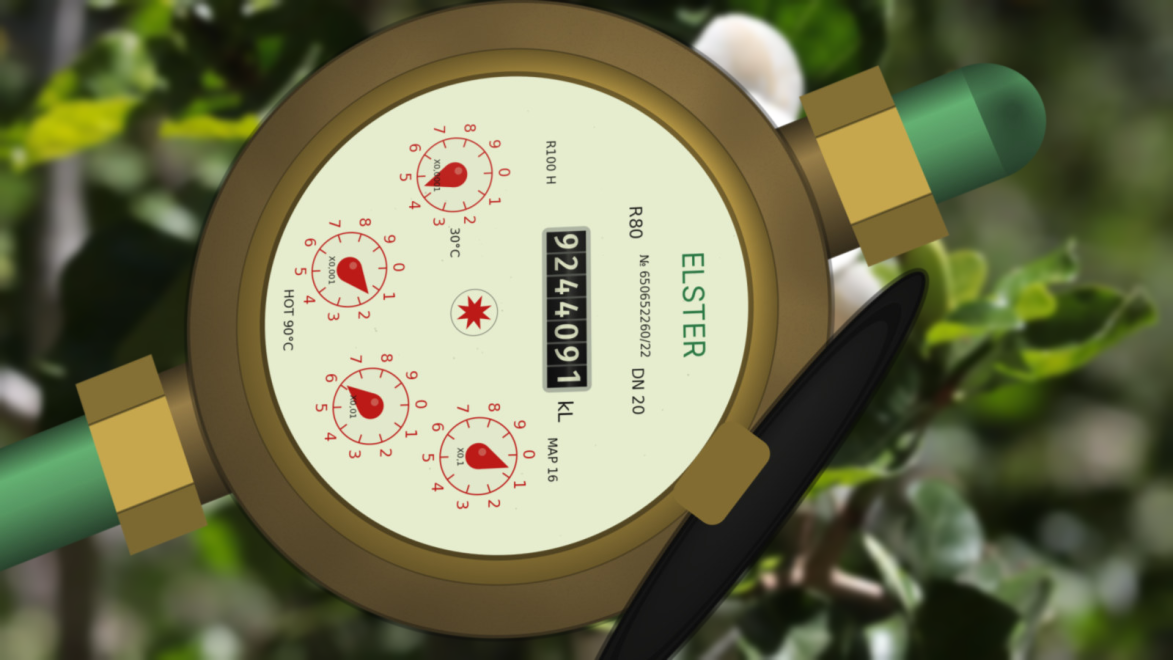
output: **9244091.0614** kL
